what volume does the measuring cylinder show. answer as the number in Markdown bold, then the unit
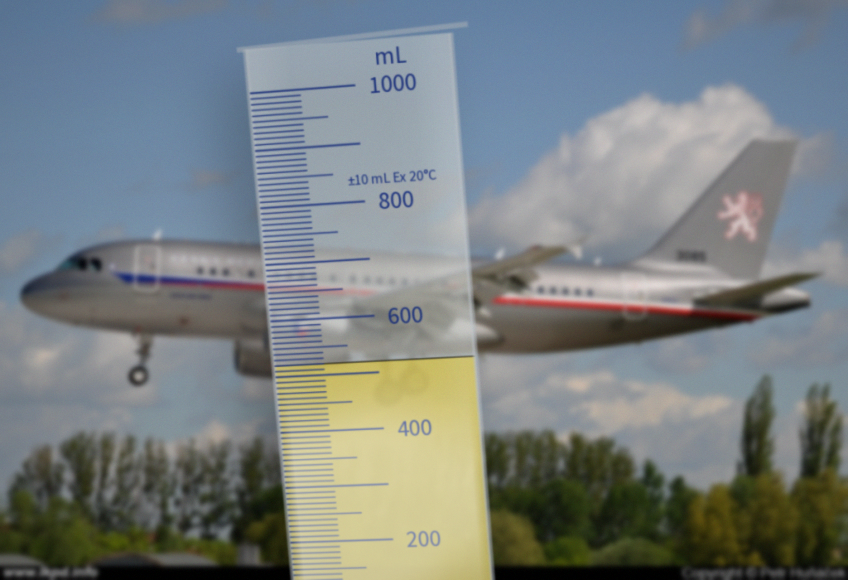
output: **520** mL
